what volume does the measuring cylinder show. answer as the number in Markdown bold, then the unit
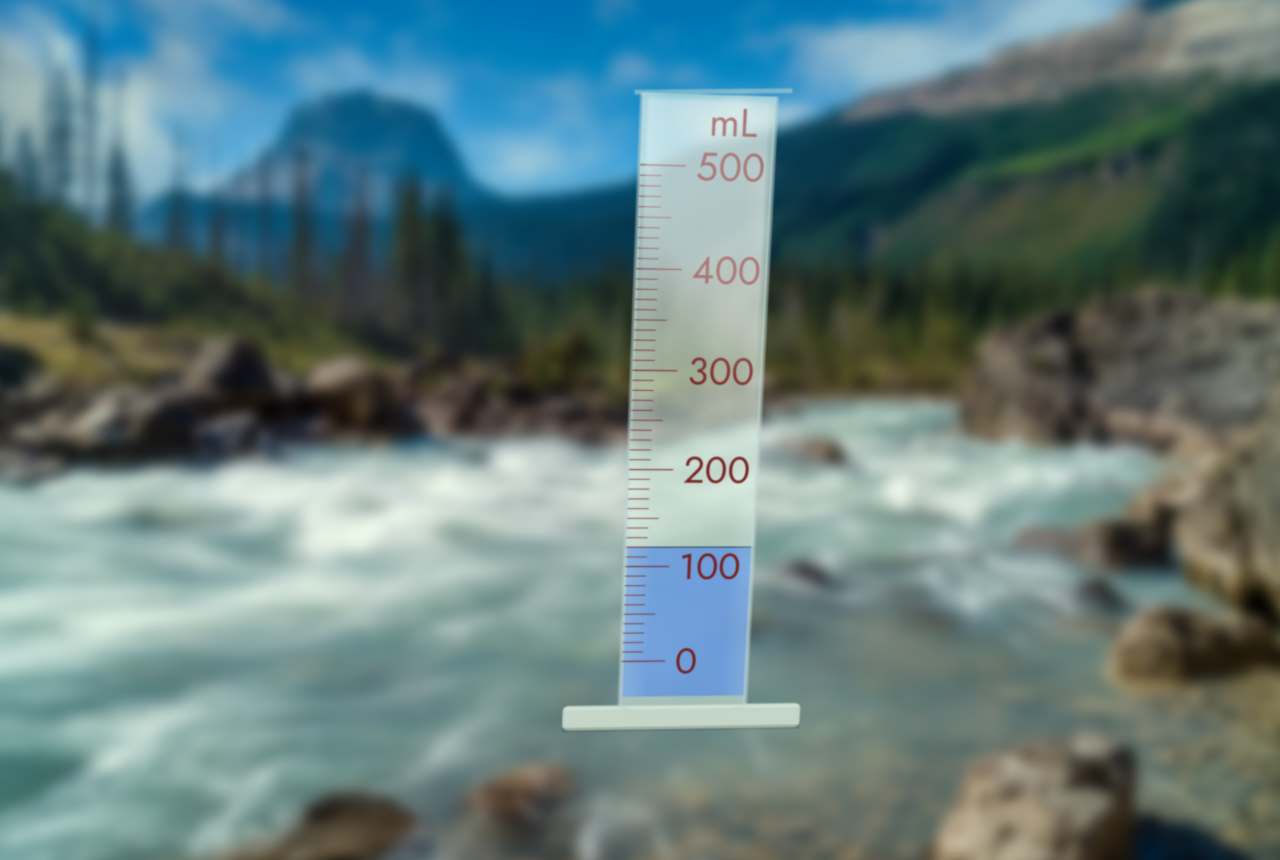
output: **120** mL
